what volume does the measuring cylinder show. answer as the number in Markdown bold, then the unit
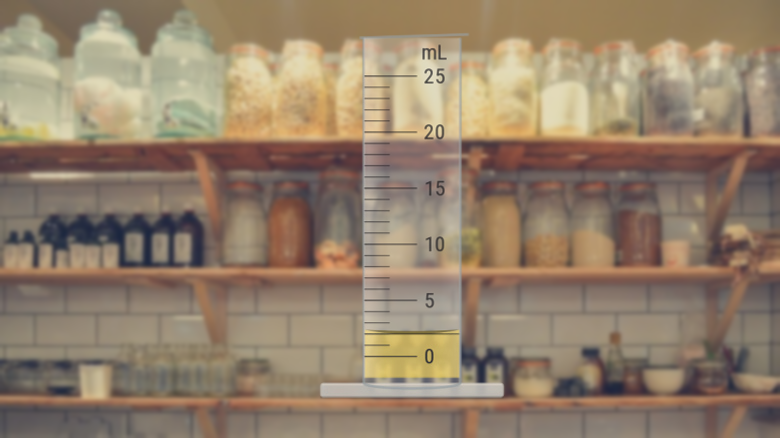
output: **2** mL
